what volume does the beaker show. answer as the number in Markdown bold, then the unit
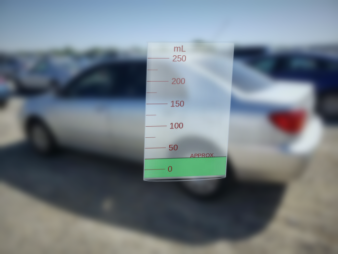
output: **25** mL
